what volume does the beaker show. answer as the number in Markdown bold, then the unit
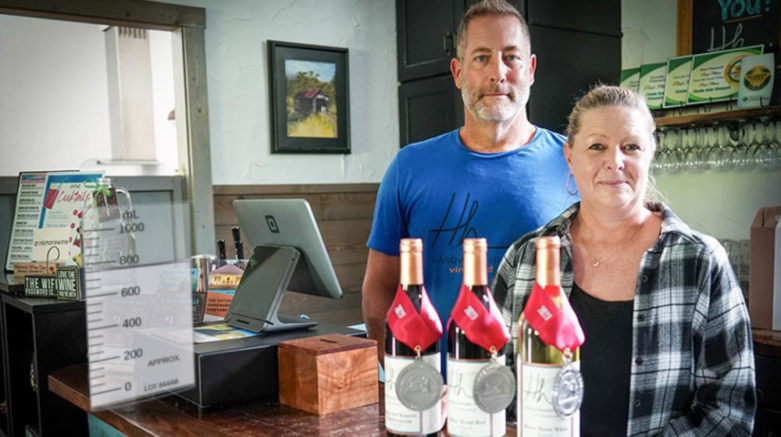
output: **750** mL
